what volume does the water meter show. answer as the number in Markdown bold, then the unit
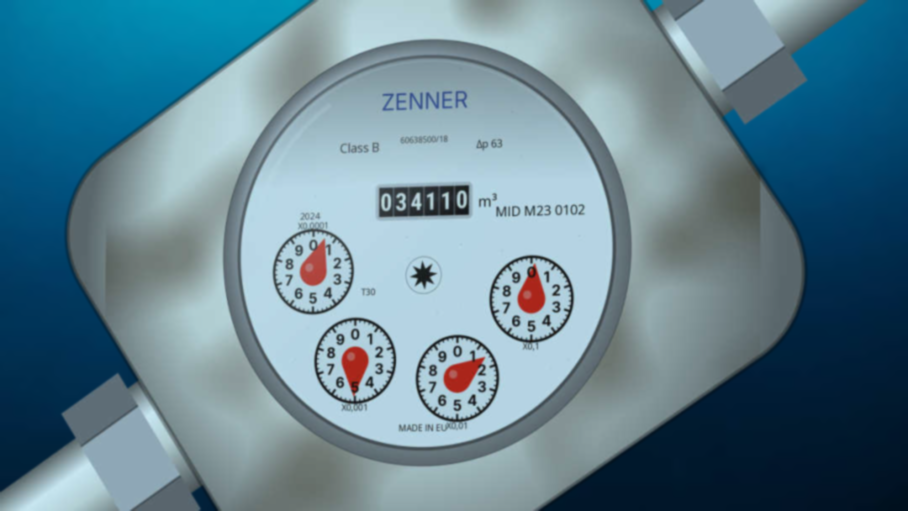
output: **34110.0150** m³
